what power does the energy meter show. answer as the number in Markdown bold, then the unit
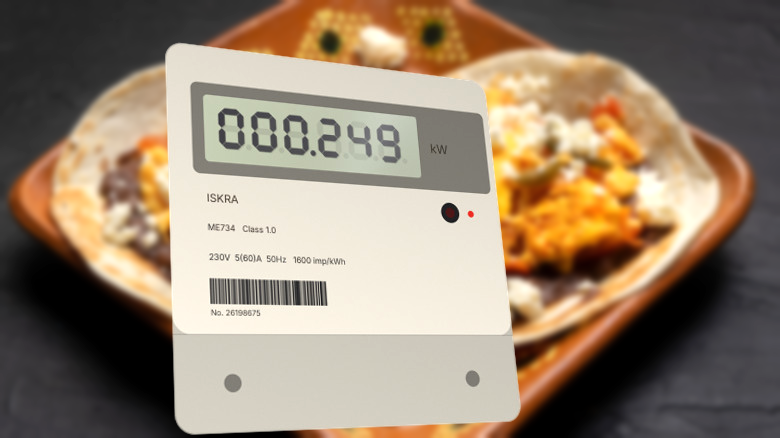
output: **0.249** kW
